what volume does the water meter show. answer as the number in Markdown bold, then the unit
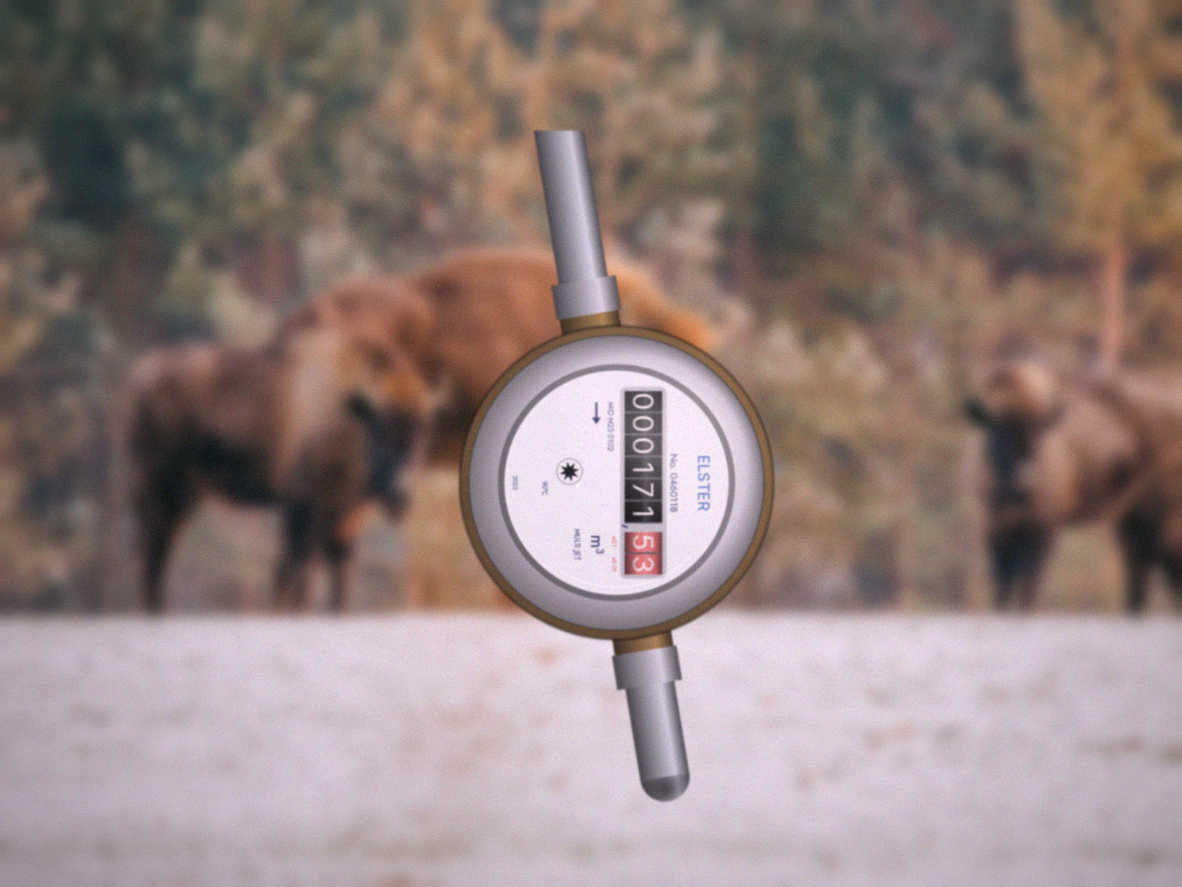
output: **171.53** m³
